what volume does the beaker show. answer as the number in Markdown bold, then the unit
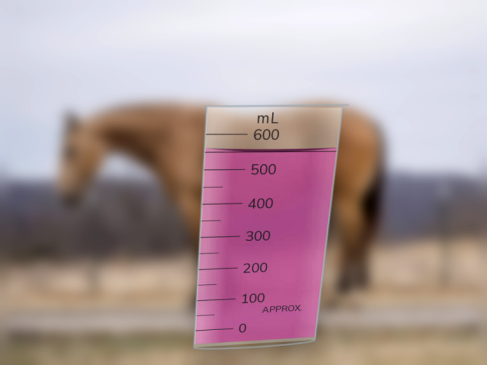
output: **550** mL
